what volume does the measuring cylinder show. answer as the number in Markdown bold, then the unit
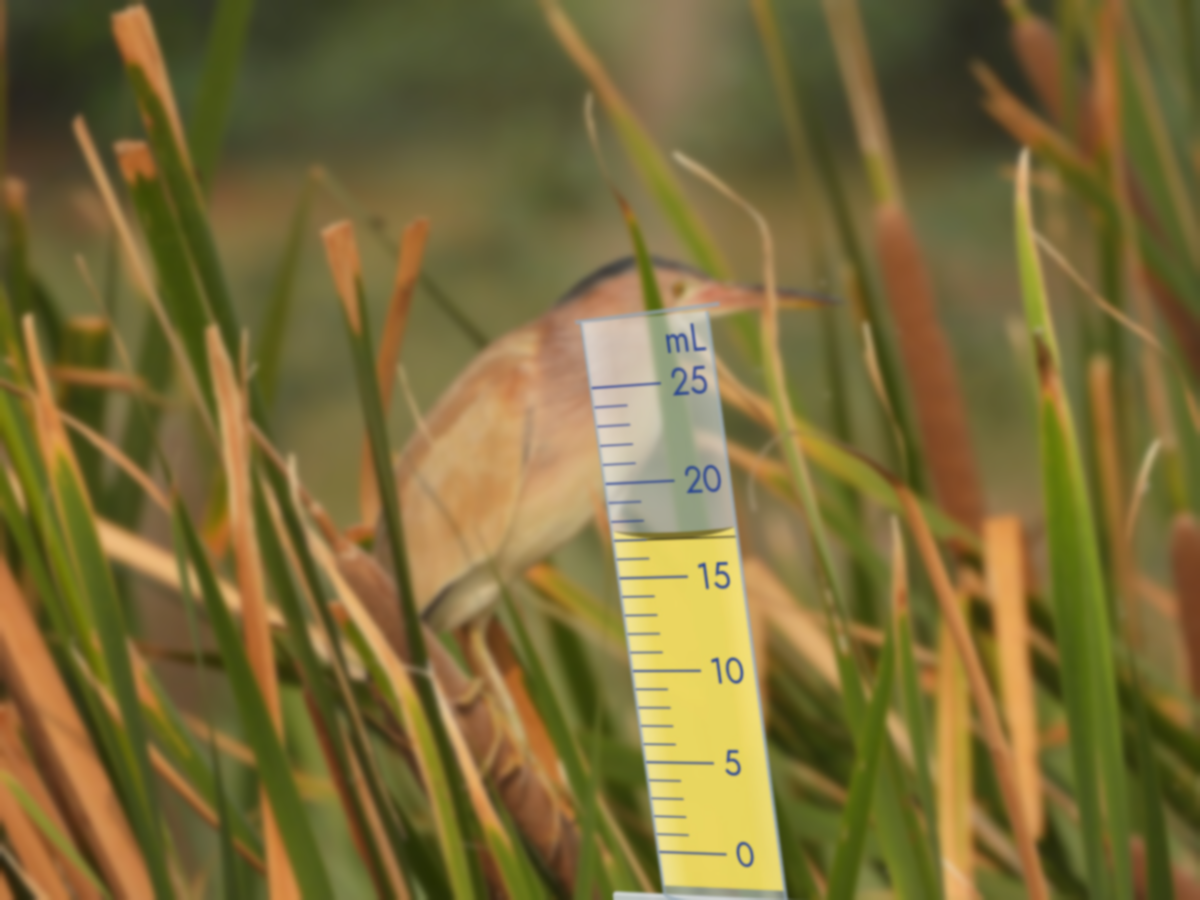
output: **17** mL
